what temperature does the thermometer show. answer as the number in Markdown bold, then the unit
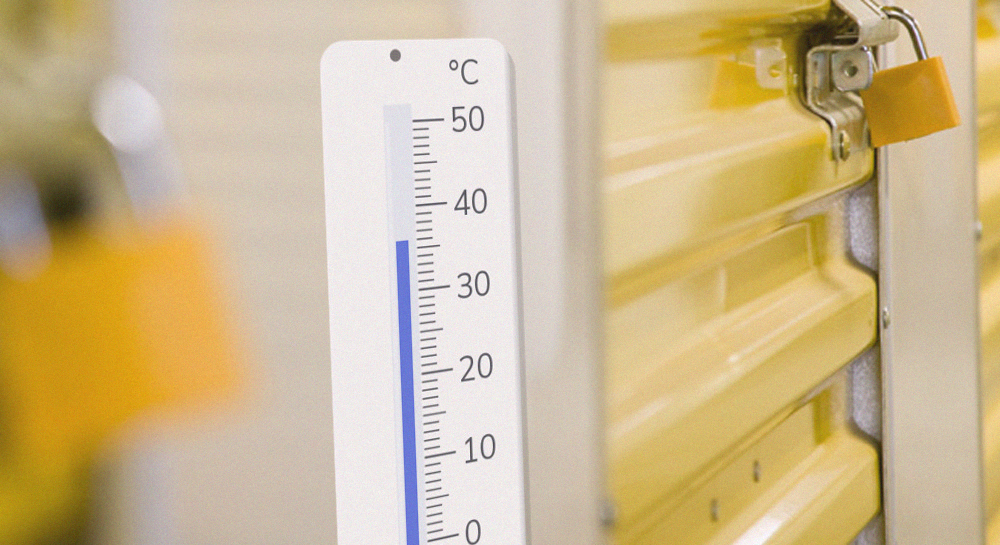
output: **36** °C
